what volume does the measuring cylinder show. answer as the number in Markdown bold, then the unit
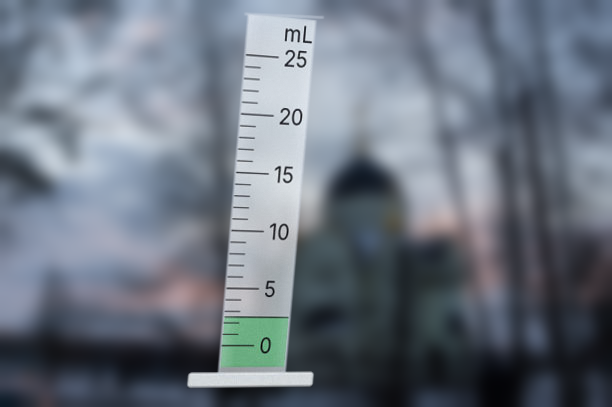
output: **2.5** mL
